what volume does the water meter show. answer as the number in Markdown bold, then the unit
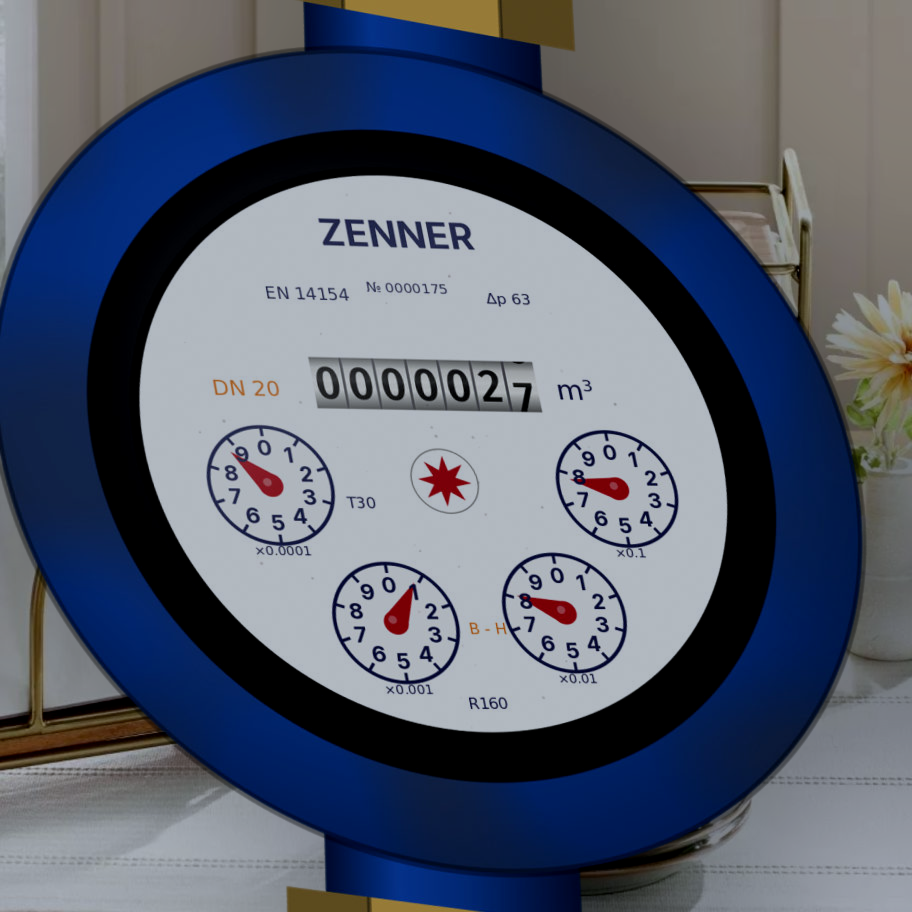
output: **26.7808** m³
